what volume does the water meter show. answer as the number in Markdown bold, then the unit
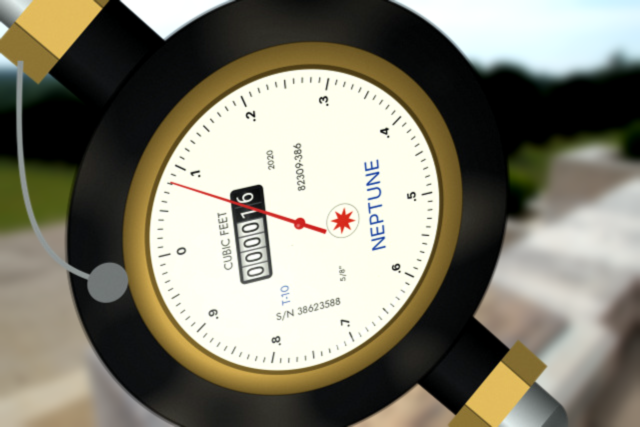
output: **16.08** ft³
